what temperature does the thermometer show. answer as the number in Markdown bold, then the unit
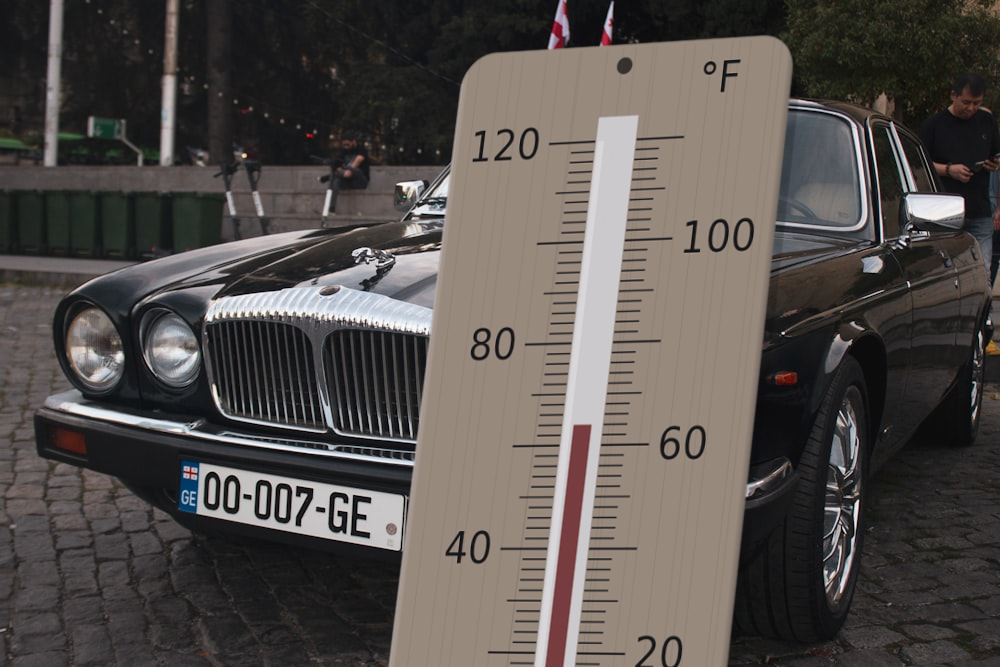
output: **64** °F
